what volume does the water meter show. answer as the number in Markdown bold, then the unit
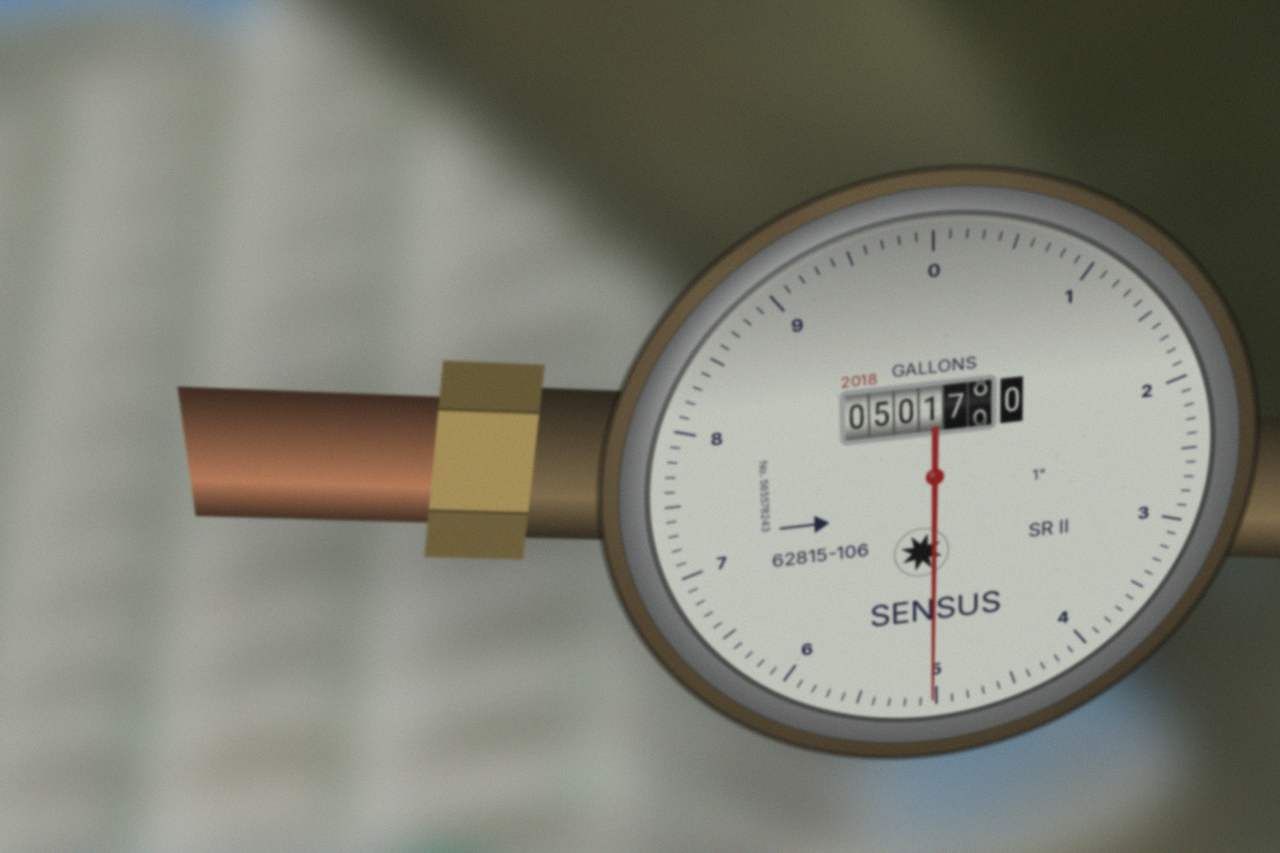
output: **501785.0** gal
